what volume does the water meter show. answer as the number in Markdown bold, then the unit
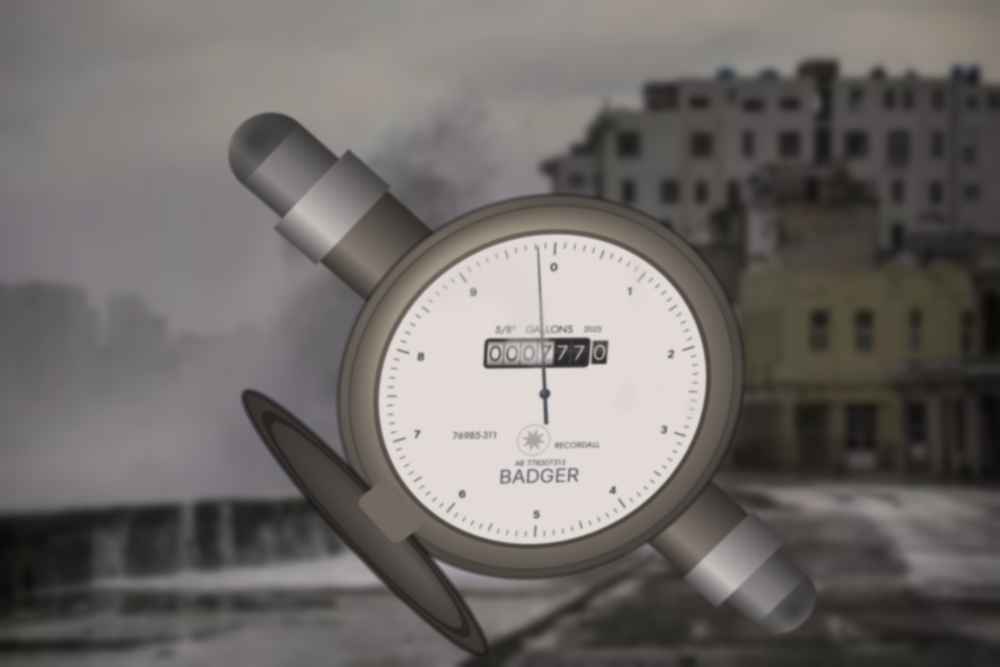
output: **7769.8** gal
